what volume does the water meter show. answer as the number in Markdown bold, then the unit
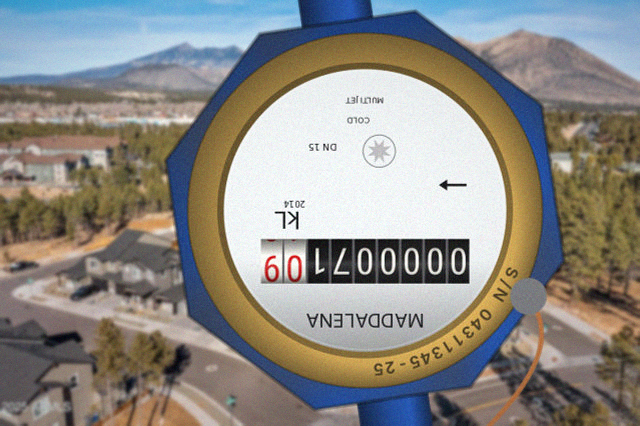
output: **71.09** kL
